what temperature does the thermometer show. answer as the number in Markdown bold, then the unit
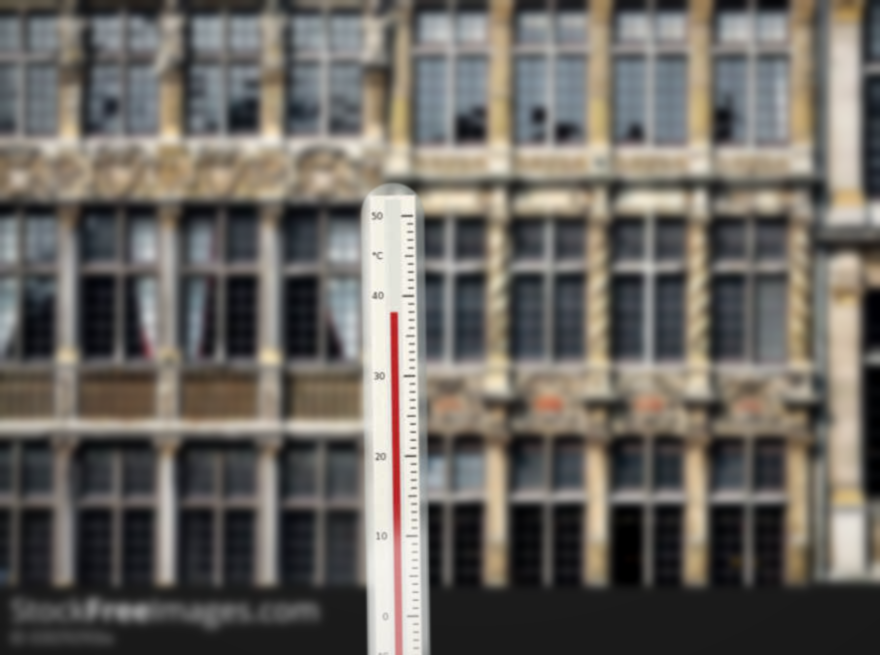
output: **38** °C
